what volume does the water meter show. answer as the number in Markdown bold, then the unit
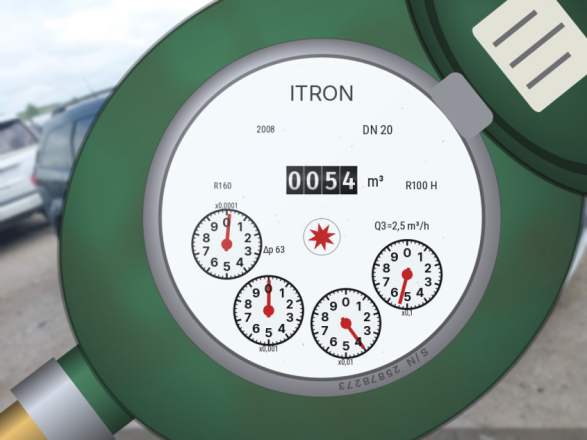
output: **54.5400** m³
